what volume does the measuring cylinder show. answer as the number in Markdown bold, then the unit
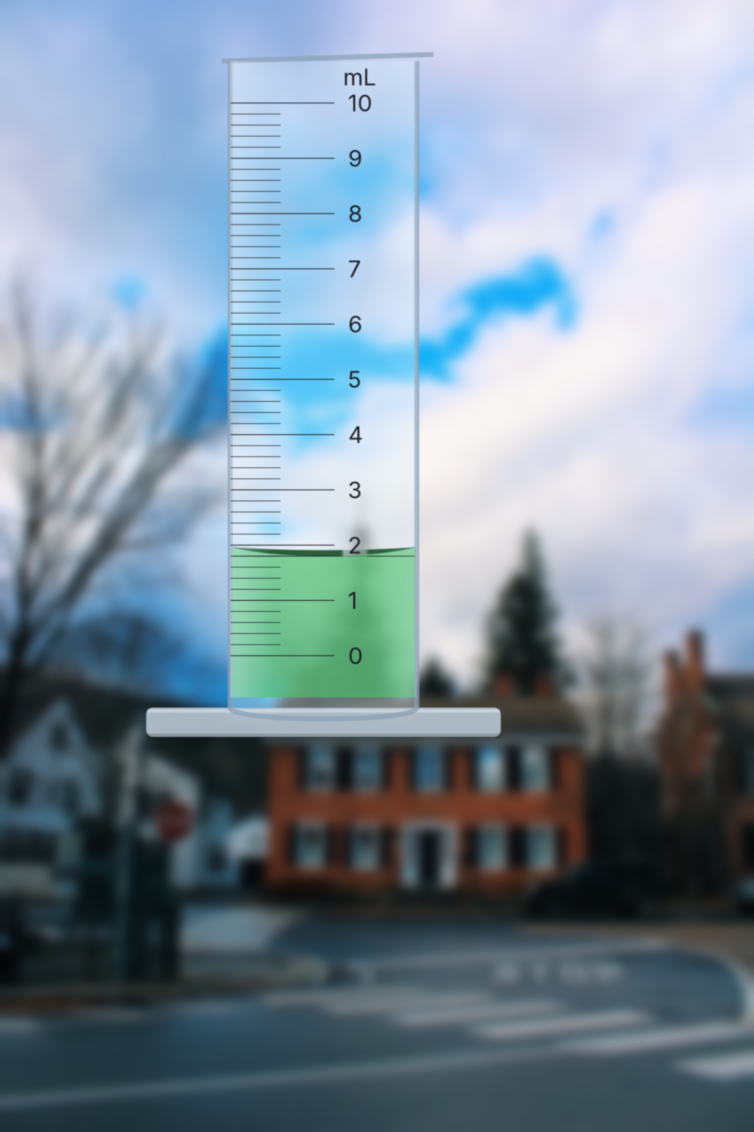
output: **1.8** mL
